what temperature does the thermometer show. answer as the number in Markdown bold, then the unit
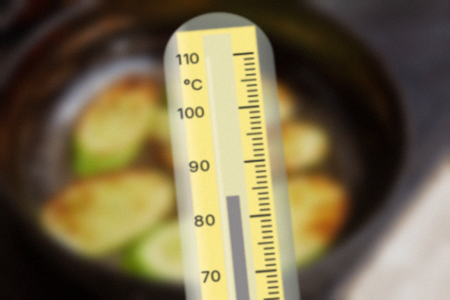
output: **84** °C
